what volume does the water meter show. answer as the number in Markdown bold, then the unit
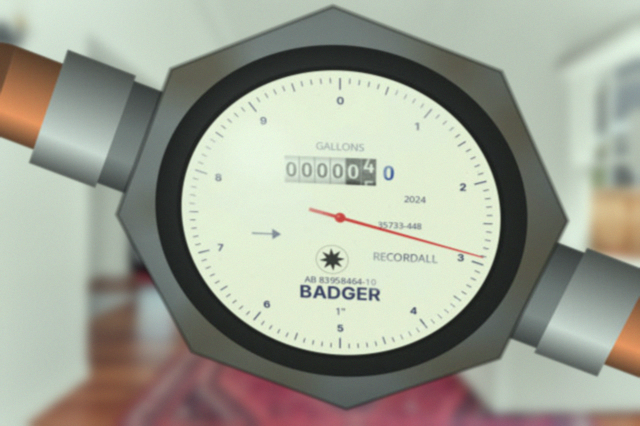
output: **42.9** gal
